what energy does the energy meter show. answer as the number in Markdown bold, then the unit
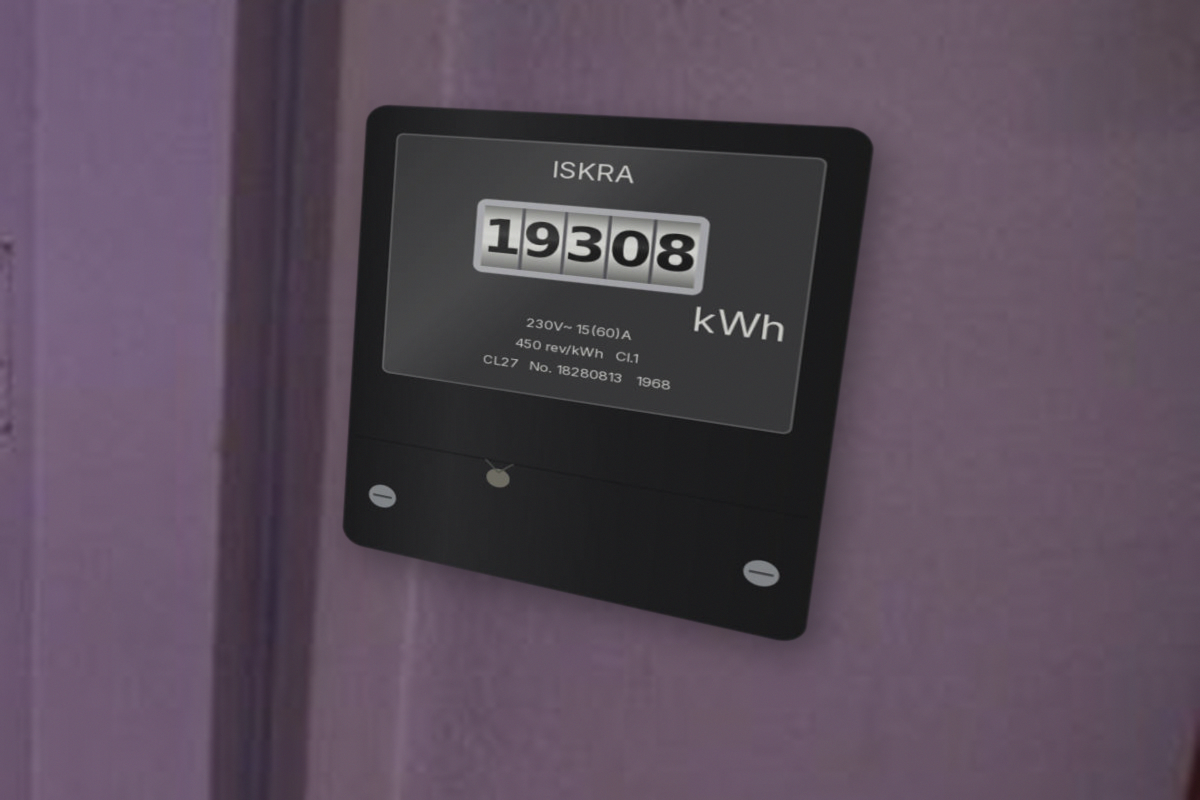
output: **19308** kWh
